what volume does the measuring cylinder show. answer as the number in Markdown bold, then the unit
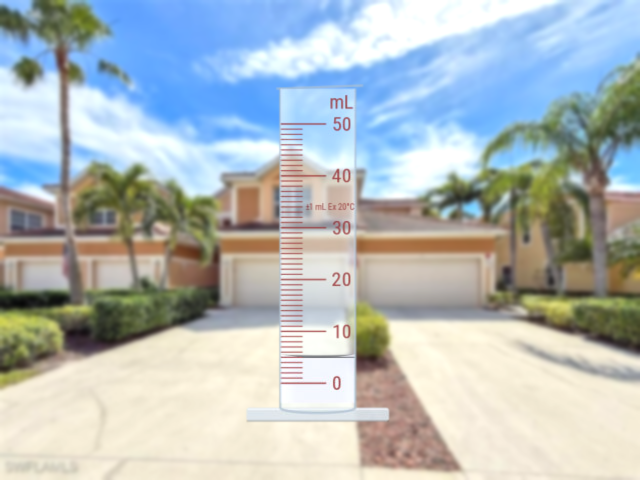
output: **5** mL
